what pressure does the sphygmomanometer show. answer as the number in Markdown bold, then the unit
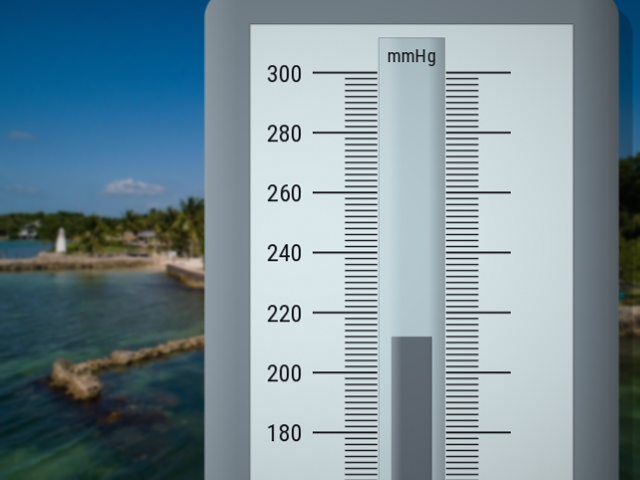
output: **212** mmHg
